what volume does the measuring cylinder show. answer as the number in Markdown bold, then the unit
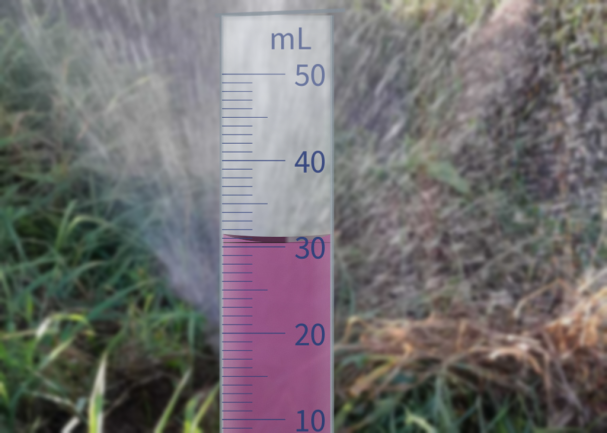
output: **30.5** mL
